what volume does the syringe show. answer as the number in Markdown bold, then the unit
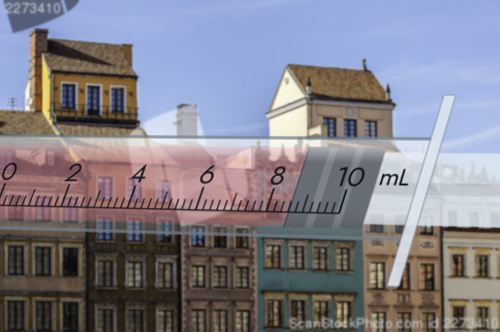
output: **8.6** mL
